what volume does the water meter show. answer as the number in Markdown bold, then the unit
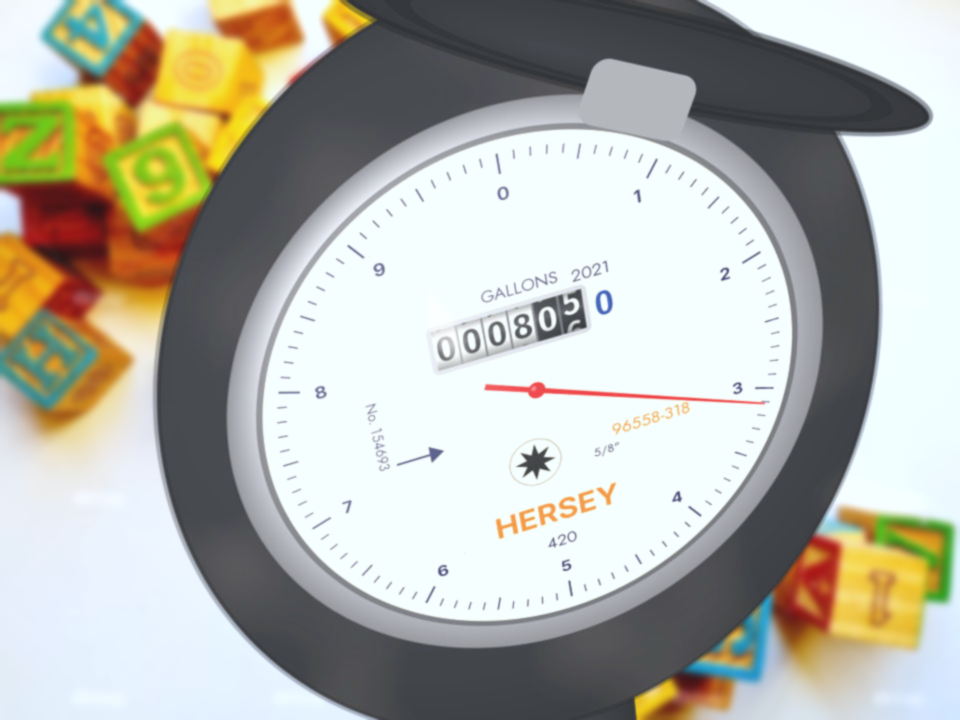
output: **8053.1** gal
